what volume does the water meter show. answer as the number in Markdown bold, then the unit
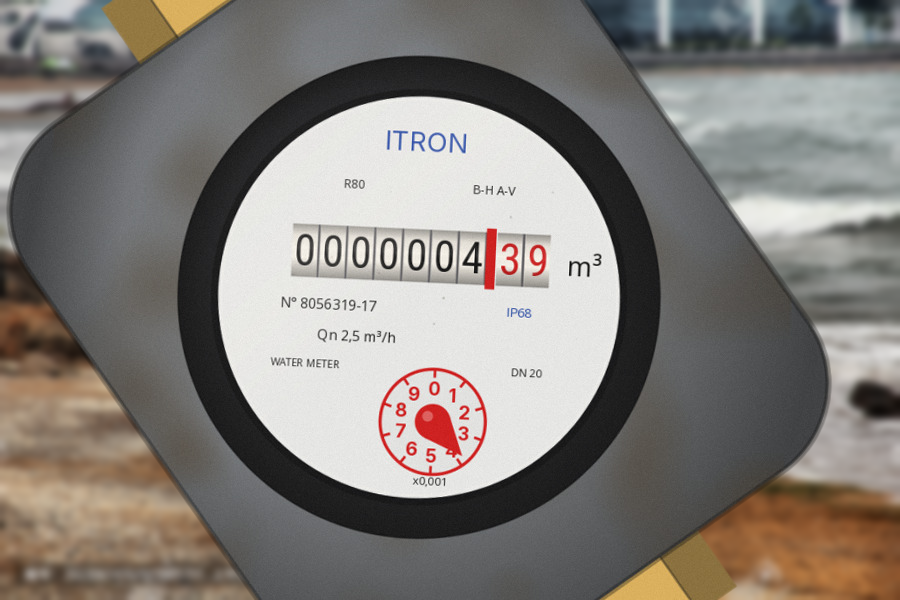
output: **4.393** m³
